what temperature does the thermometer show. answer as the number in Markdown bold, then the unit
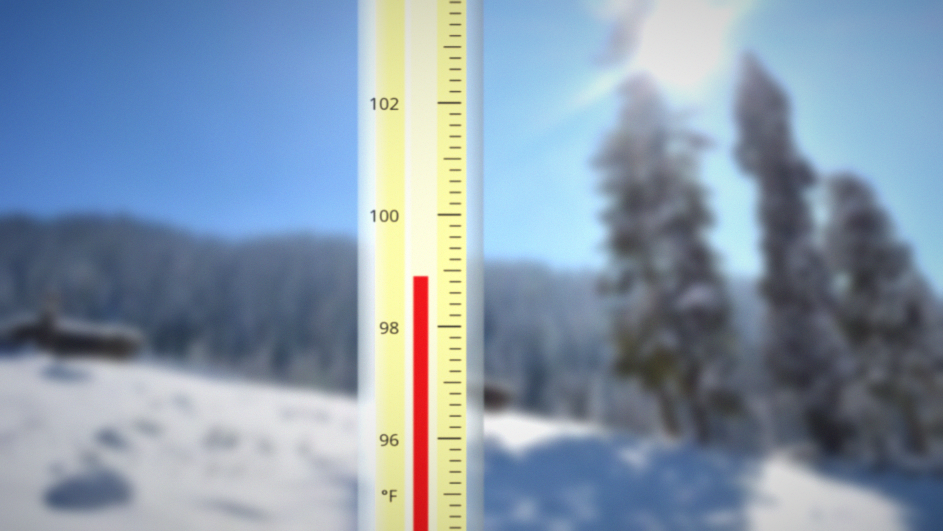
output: **98.9** °F
